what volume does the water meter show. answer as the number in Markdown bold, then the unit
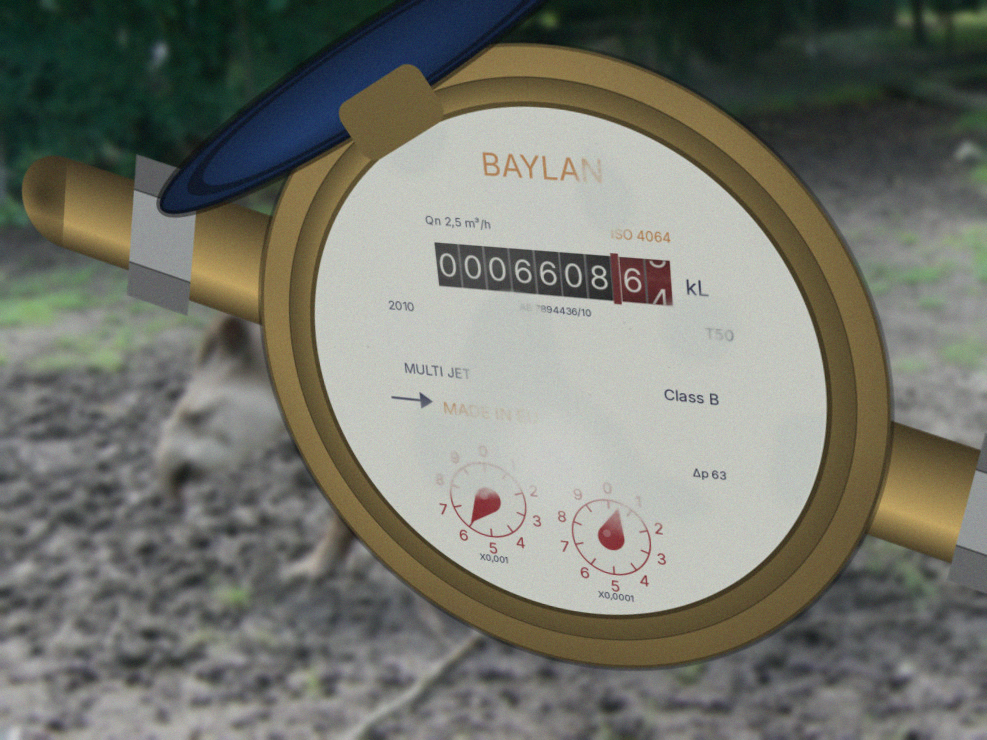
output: **6608.6360** kL
